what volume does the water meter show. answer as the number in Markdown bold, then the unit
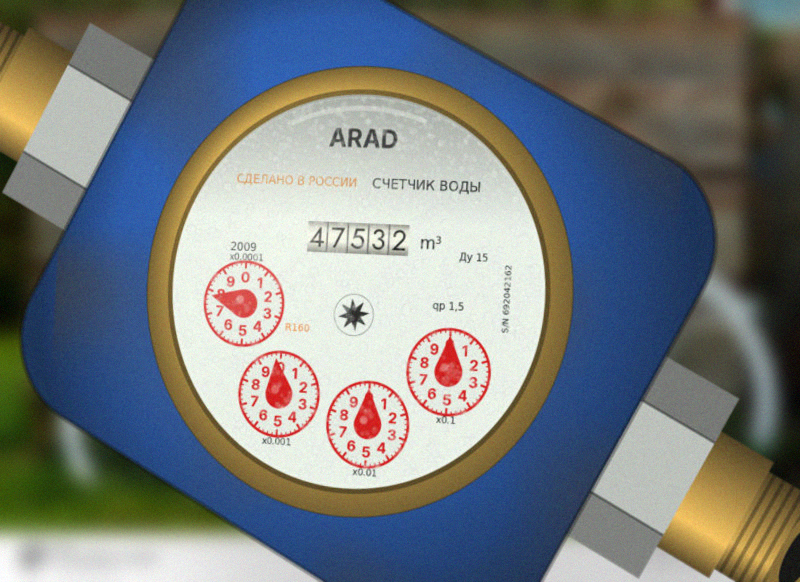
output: **47531.9997** m³
